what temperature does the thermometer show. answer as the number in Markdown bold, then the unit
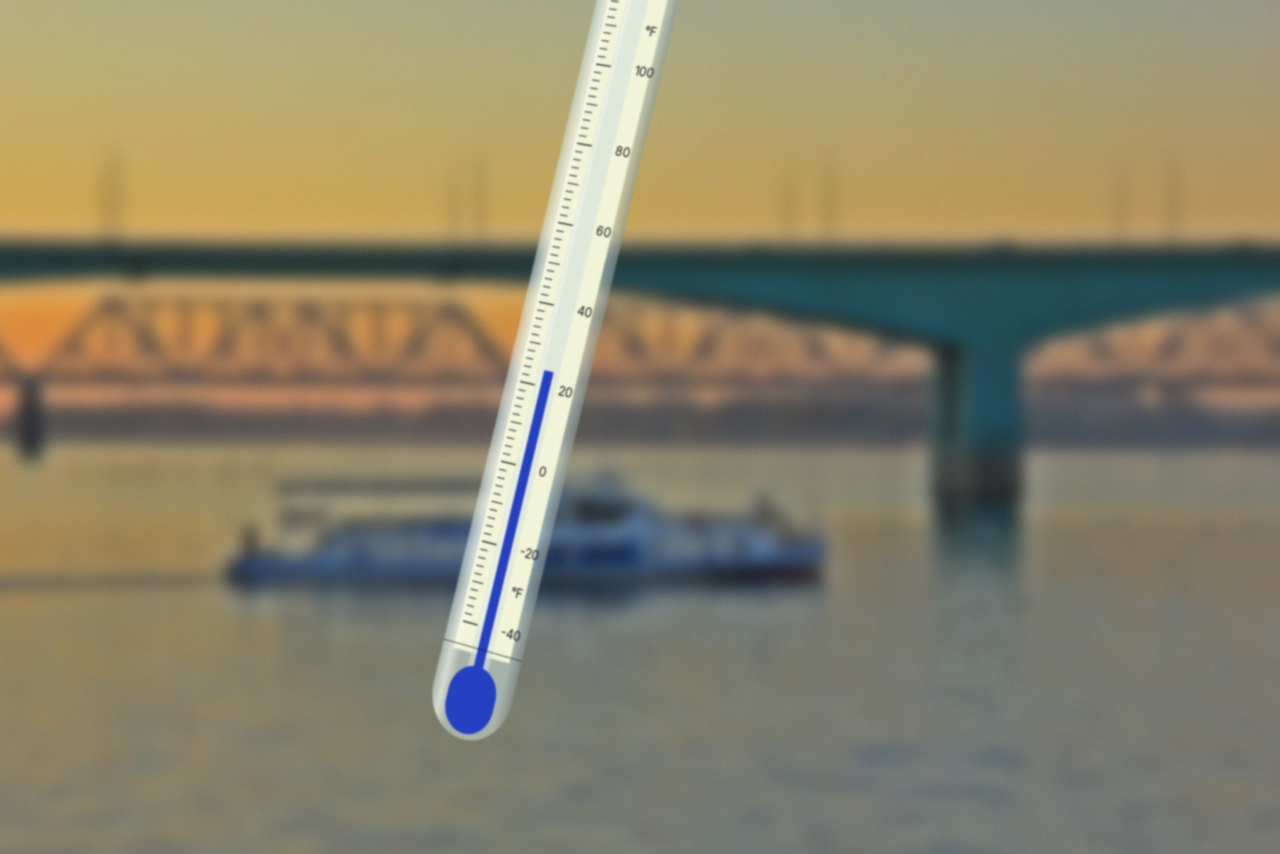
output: **24** °F
